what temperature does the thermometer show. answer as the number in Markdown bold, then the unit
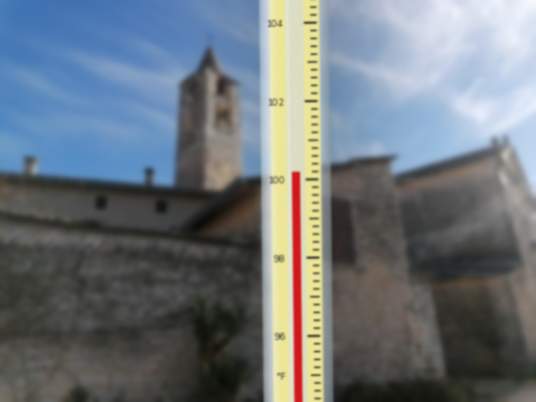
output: **100.2** °F
